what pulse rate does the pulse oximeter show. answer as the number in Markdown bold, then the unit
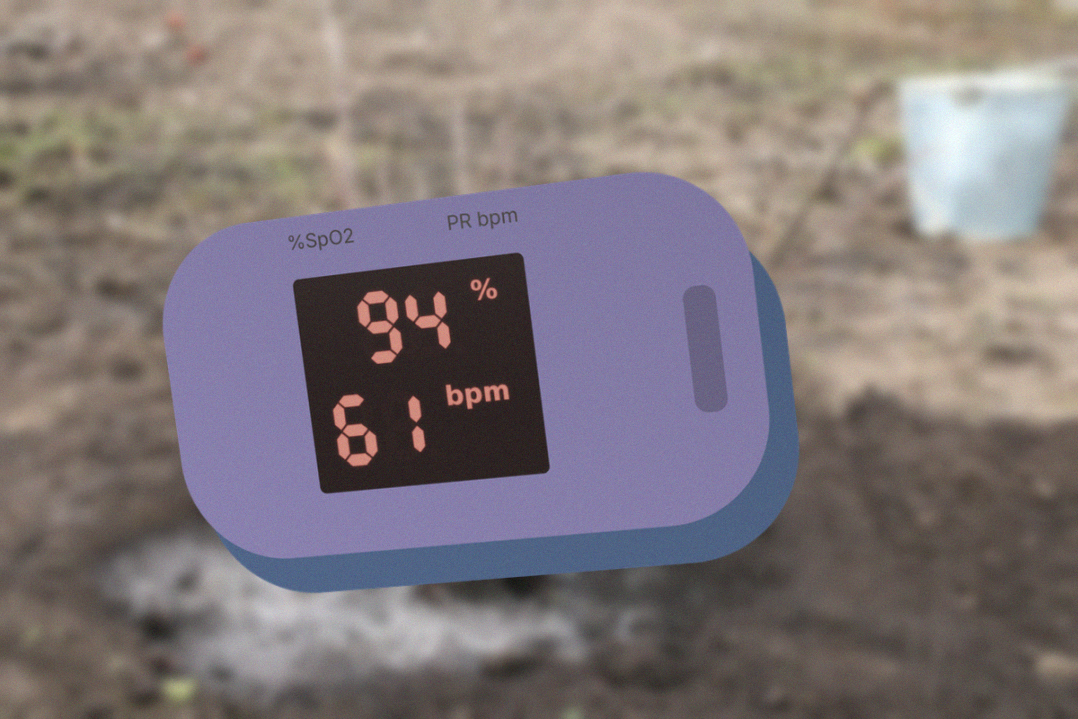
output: **61** bpm
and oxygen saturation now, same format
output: **94** %
